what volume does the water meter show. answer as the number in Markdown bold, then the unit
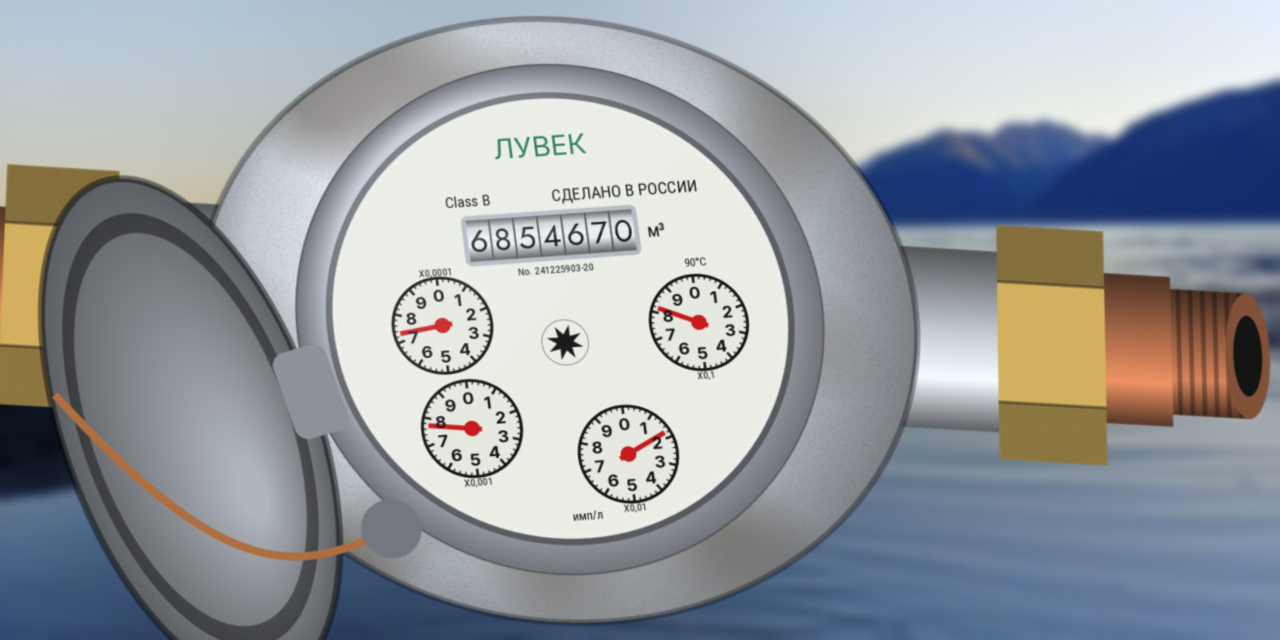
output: **6854670.8177** m³
